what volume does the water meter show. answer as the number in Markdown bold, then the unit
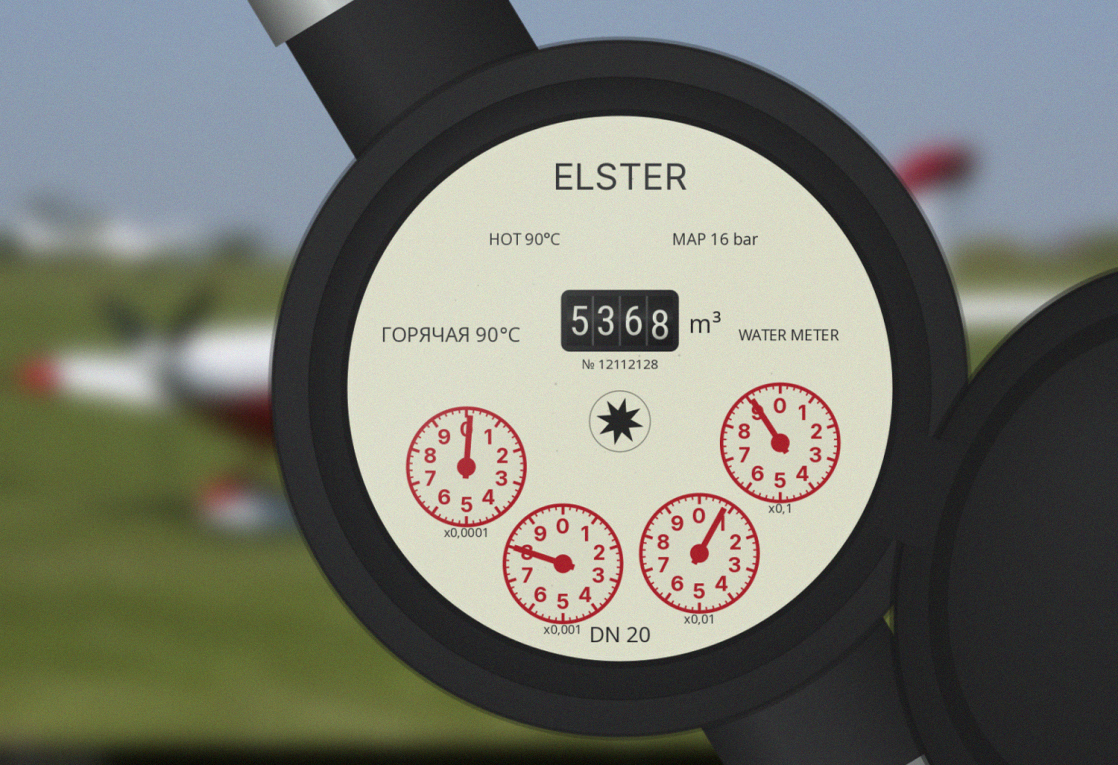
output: **5367.9080** m³
